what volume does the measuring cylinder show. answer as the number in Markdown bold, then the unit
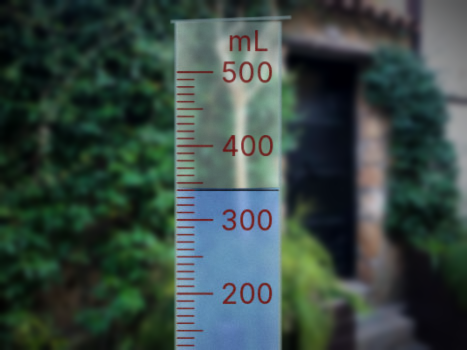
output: **340** mL
